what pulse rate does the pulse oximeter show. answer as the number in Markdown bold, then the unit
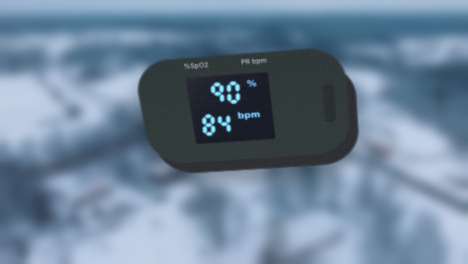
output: **84** bpm
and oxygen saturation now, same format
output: **90** %
